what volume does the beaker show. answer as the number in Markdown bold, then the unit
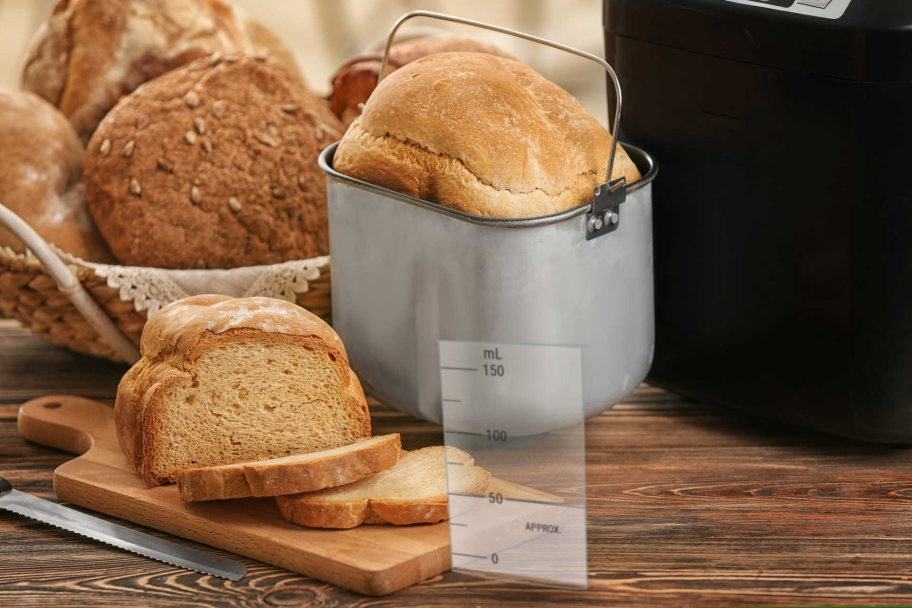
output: **50** mL
